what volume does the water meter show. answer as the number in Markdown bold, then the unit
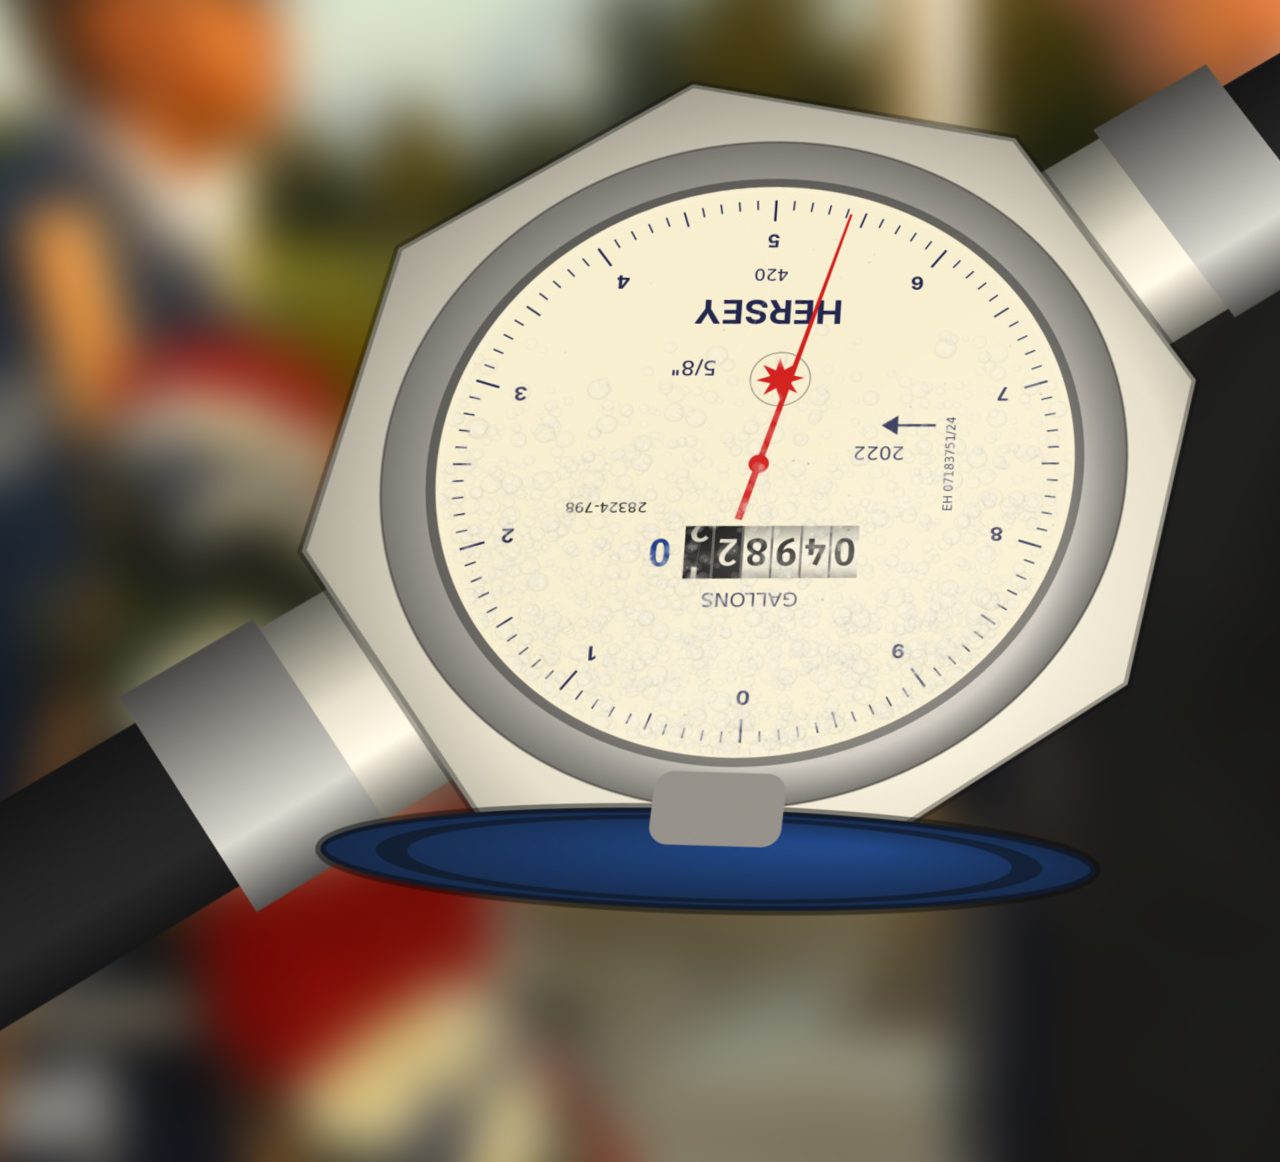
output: **498215.4** gal
